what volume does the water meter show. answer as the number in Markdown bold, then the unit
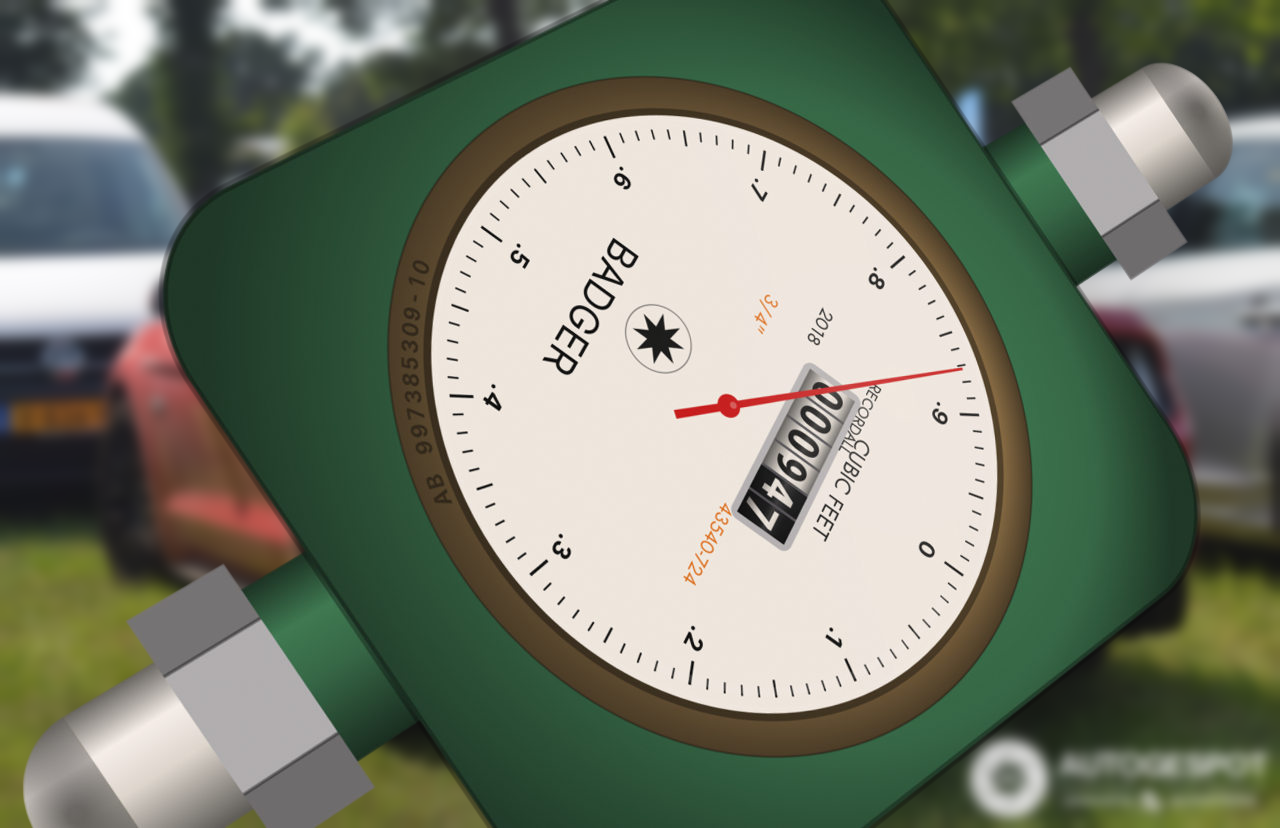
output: **946.87** ft³
